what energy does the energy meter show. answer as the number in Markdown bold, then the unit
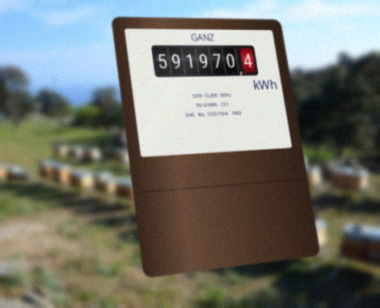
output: **591970.4** kWh
